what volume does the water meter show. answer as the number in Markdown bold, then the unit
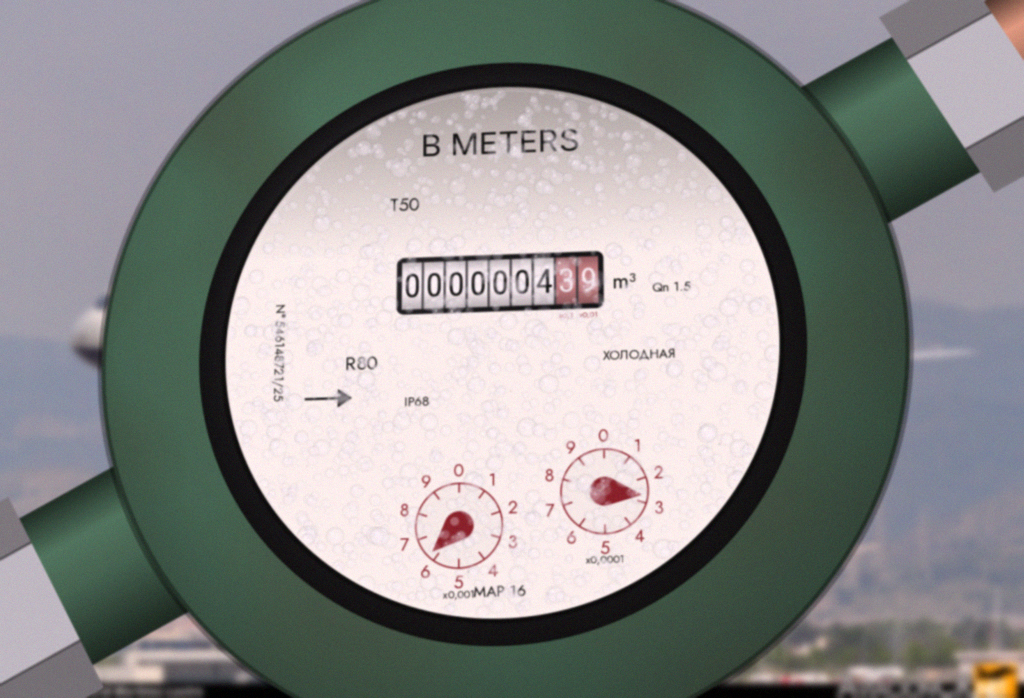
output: **4.3962** m³
